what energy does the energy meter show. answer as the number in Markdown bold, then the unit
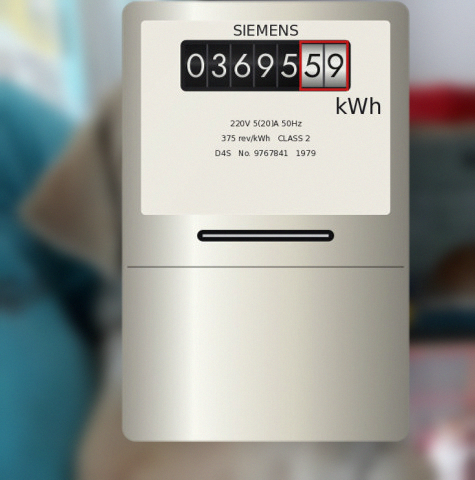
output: **3695.59** kWh
